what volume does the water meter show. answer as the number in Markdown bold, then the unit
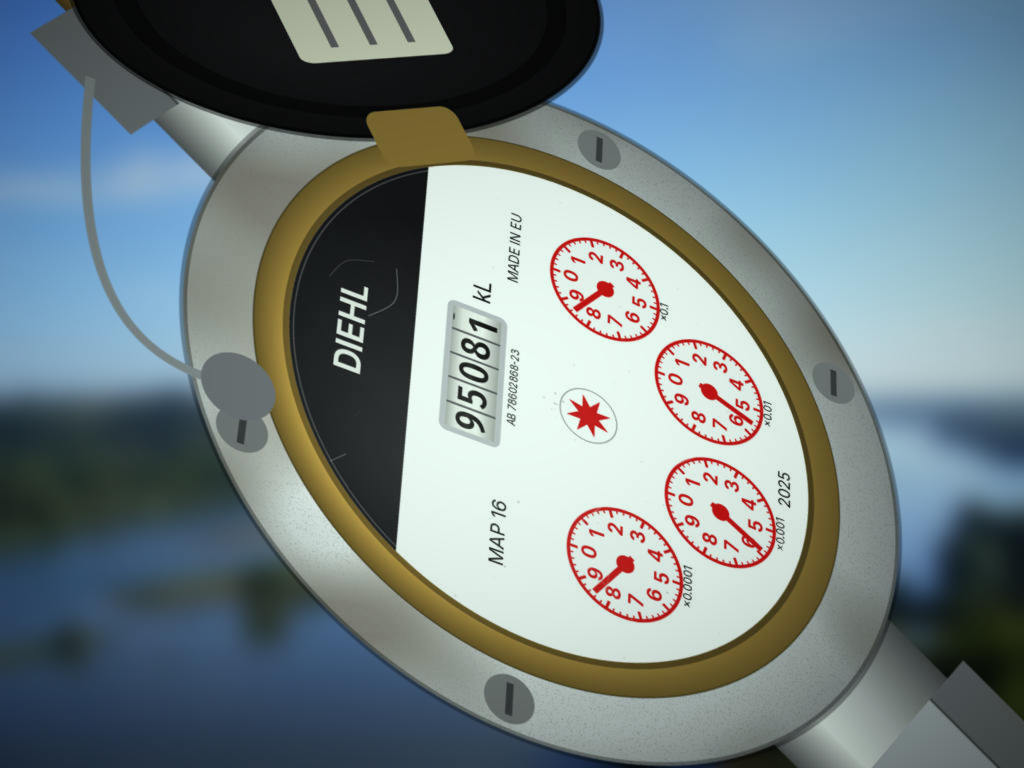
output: **95080.8558** kL
